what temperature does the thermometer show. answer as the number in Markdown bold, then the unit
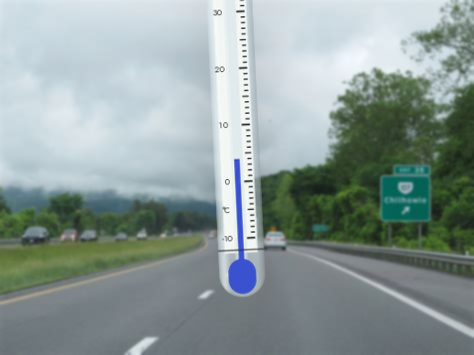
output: **4** °C
